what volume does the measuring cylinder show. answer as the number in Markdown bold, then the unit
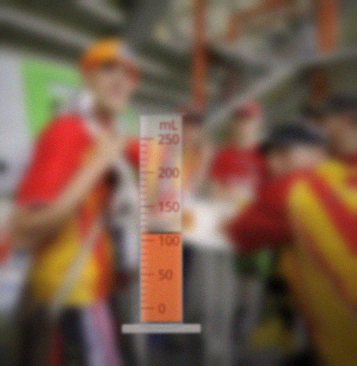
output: **110** mL
